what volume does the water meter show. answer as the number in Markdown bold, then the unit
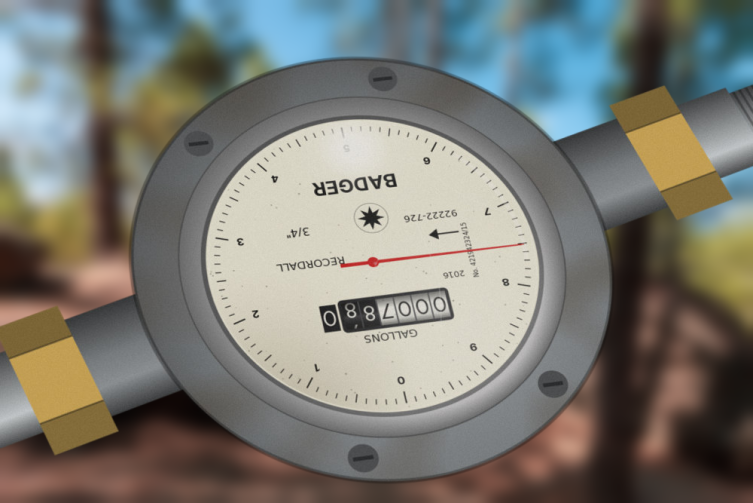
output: **7877.5** gal
